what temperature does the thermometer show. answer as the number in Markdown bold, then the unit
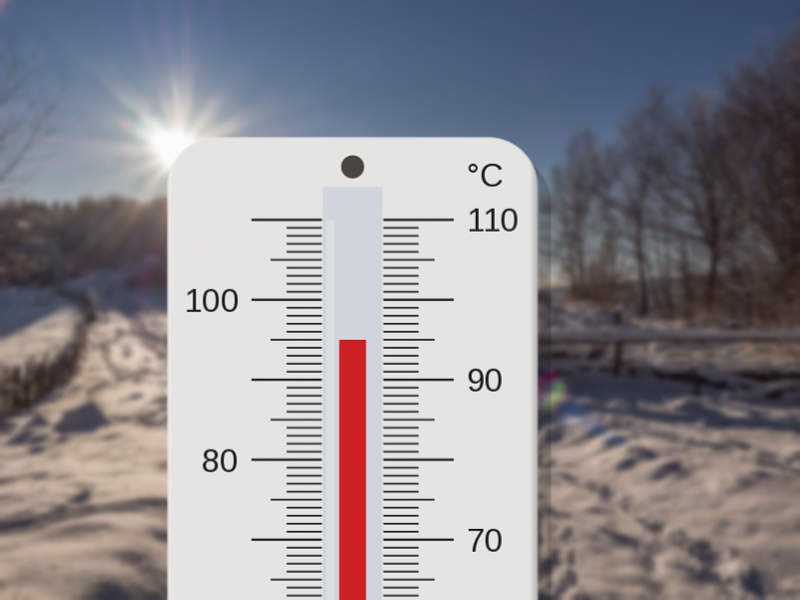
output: **95** °C
